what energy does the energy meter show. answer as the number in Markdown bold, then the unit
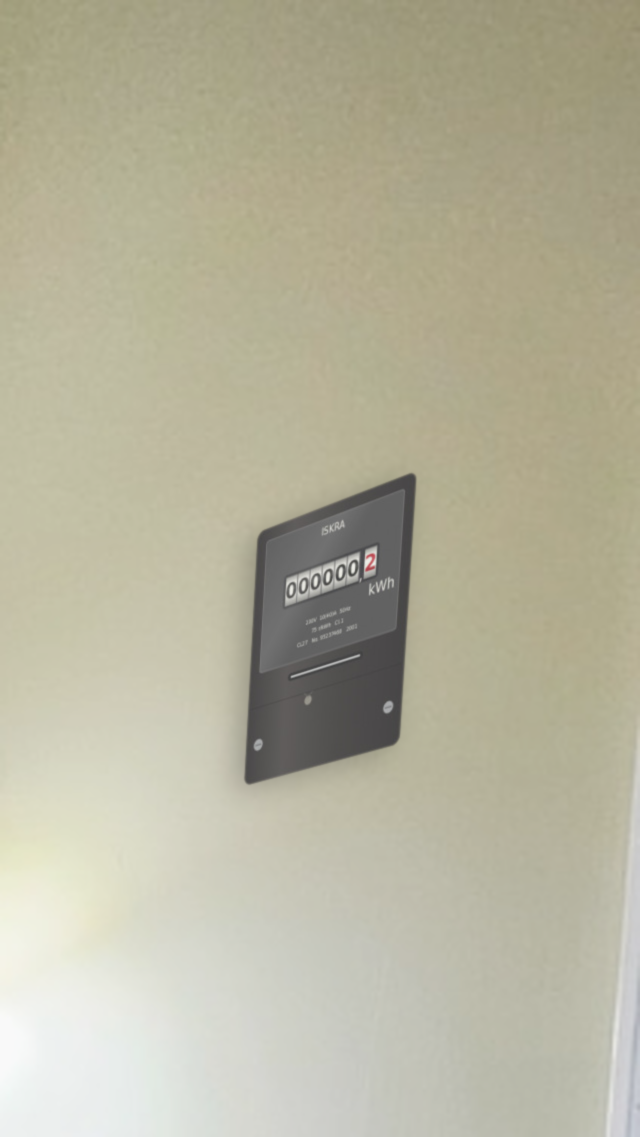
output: **0.2** kWh
